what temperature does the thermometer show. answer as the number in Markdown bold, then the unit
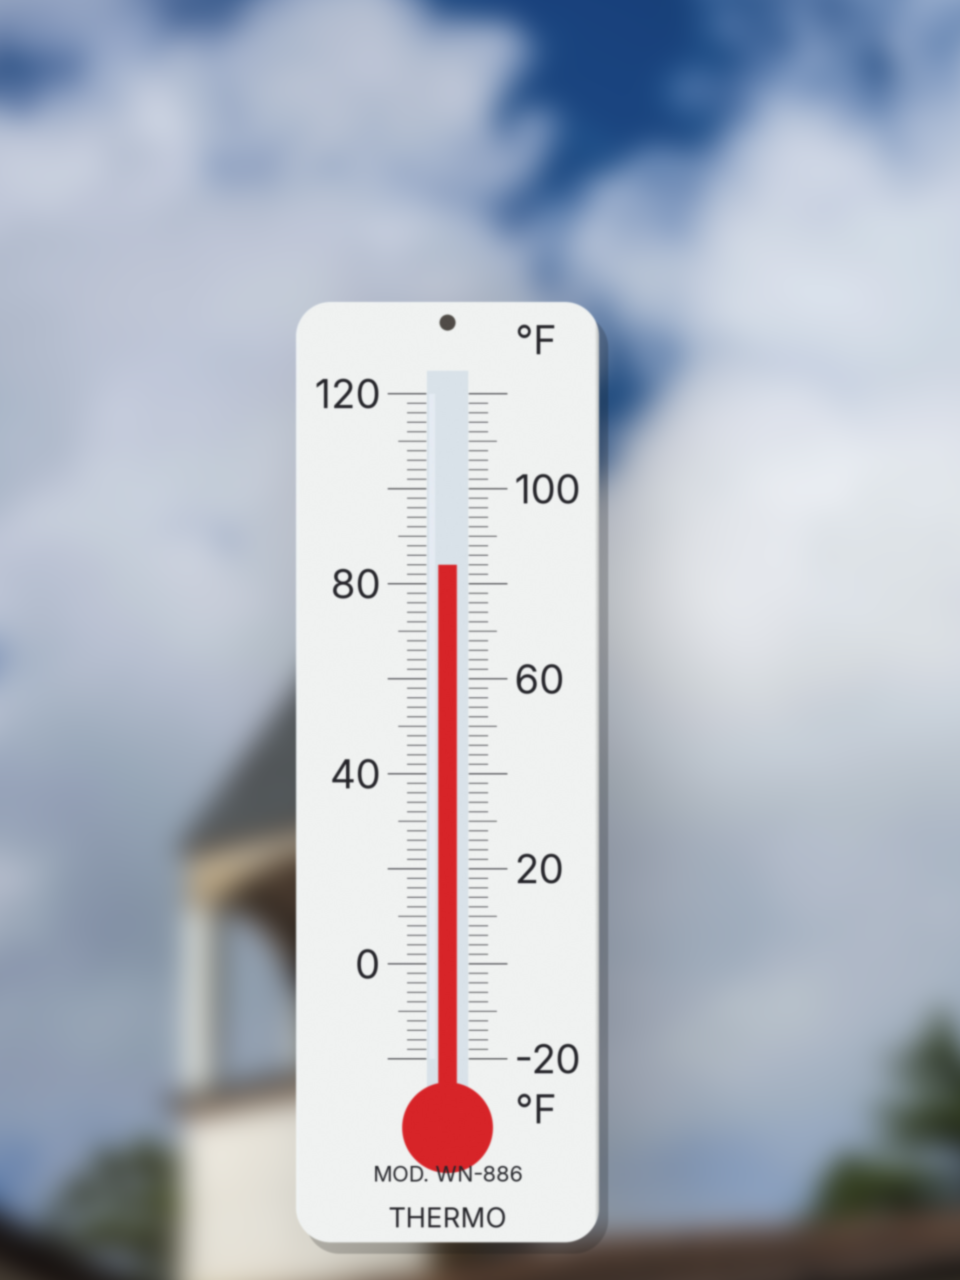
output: **84** °F
